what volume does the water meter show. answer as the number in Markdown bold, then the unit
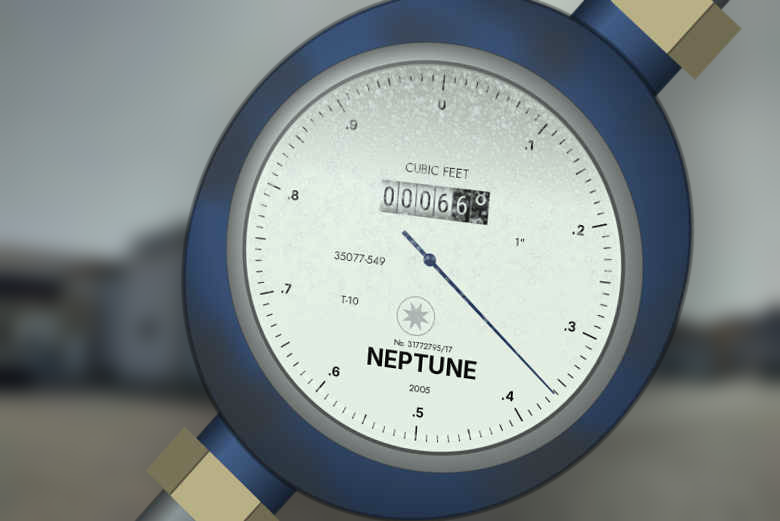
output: **668.36** ft³
